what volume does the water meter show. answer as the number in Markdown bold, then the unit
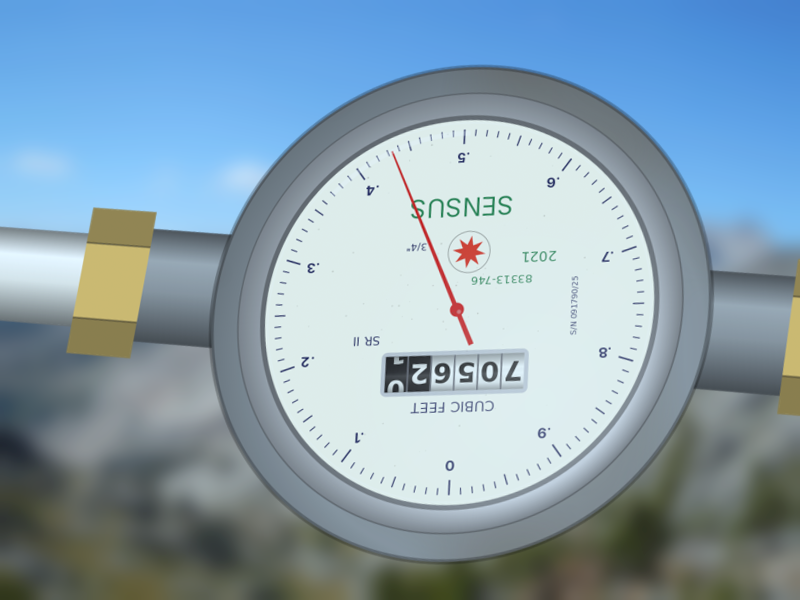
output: **705620.43** ft³
